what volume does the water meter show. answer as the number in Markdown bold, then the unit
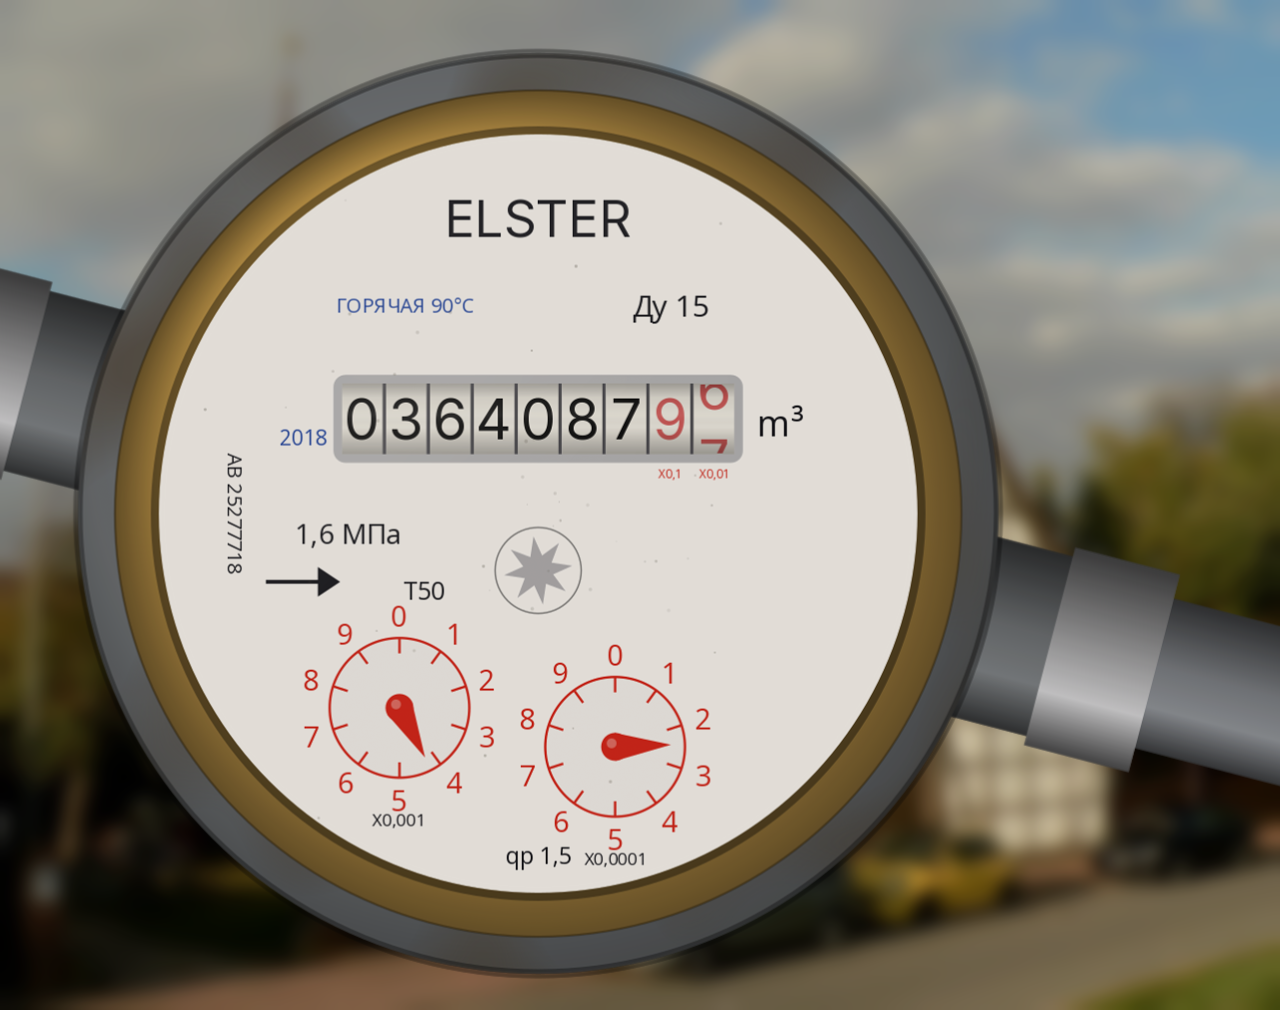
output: **364087.9642** m³
